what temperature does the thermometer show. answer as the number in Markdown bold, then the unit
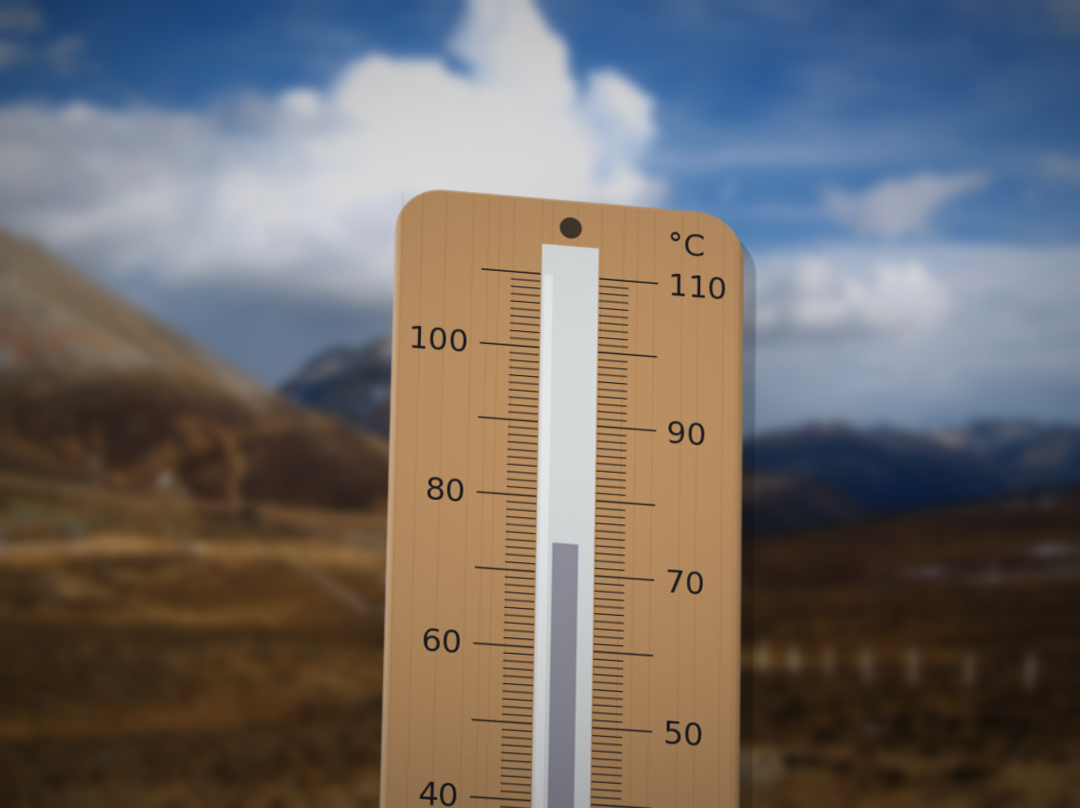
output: **74** °C
